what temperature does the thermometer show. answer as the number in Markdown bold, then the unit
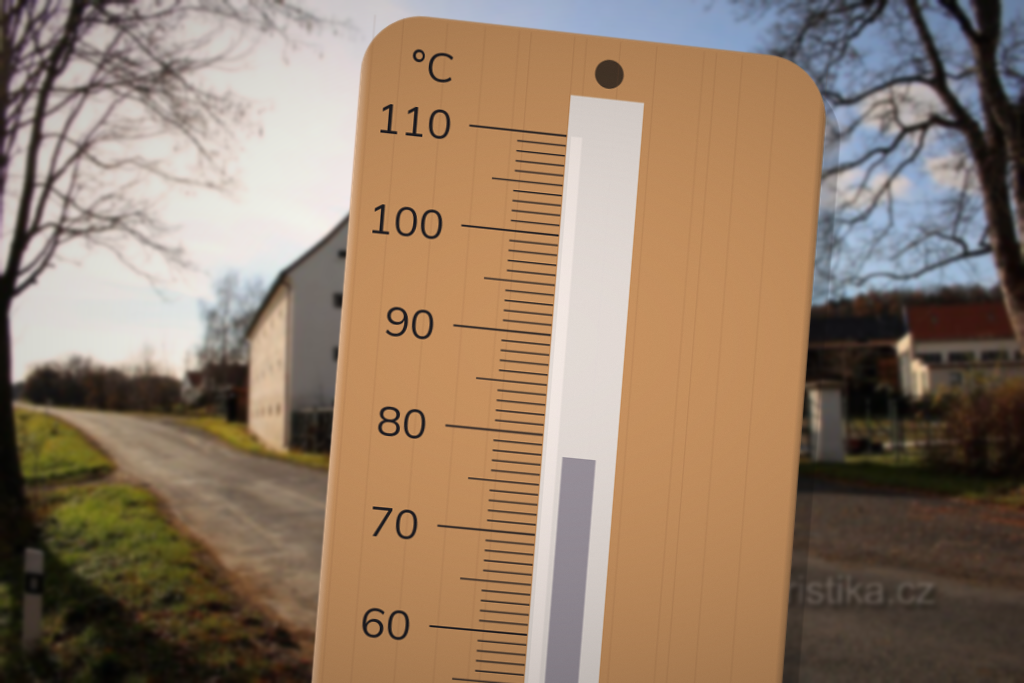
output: **78** °C
